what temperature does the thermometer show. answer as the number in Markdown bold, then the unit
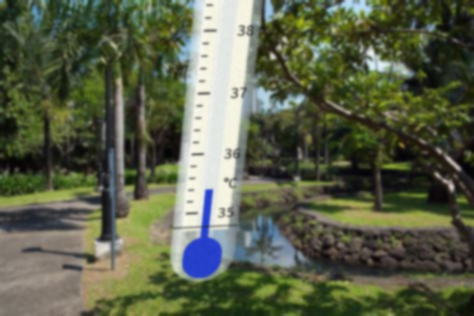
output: **35.4** °C
